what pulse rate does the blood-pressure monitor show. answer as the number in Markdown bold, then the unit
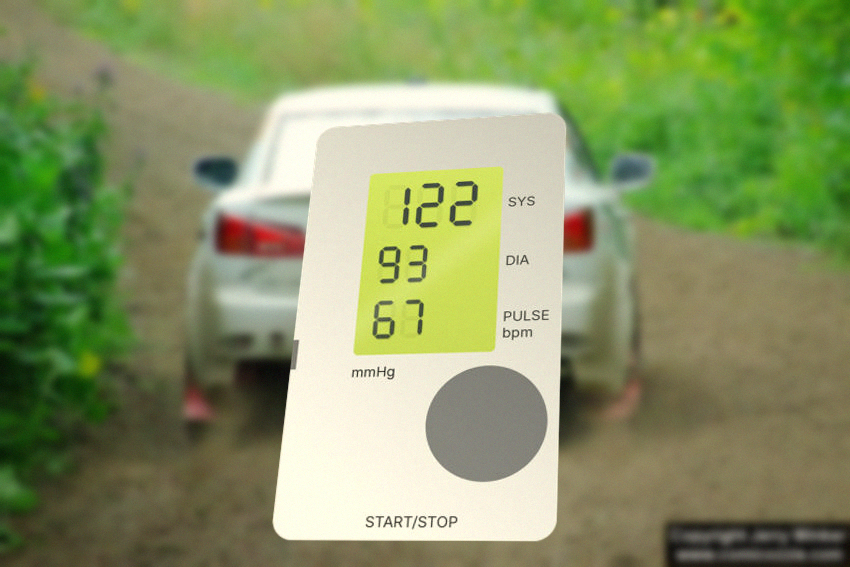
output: **67** bpm
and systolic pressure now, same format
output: **122** mmHg
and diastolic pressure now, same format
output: **93** mmHg
